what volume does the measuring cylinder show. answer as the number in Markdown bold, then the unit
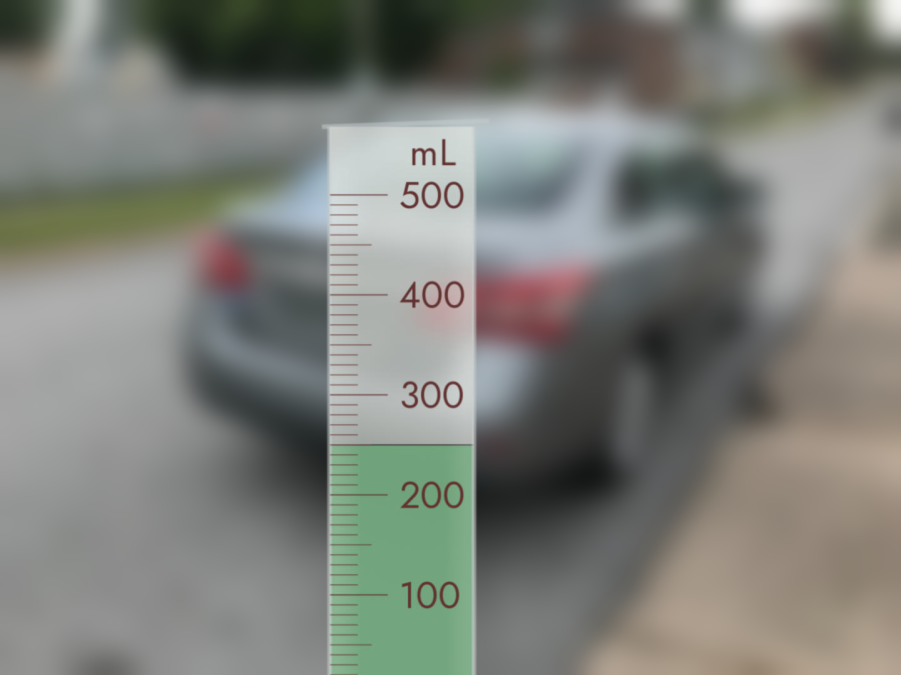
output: **250** mL
